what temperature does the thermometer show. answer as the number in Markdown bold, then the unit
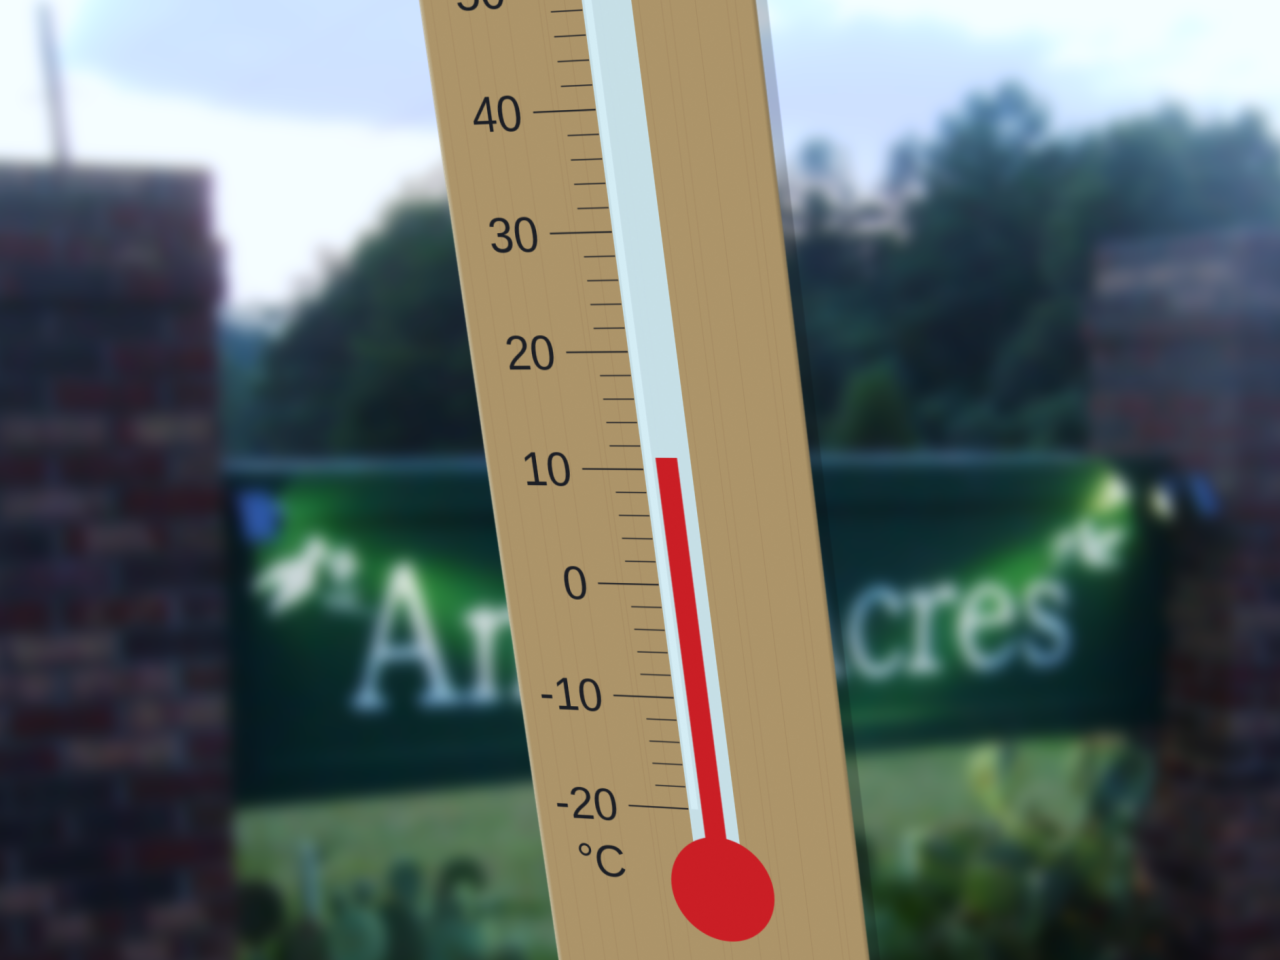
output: **11** °C
